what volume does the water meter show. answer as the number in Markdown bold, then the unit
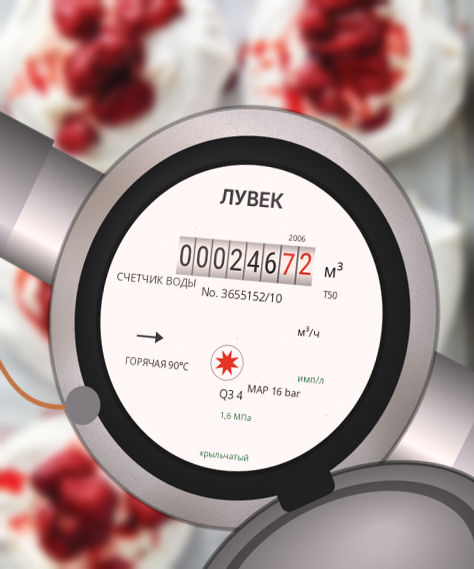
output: **246.72** m³
